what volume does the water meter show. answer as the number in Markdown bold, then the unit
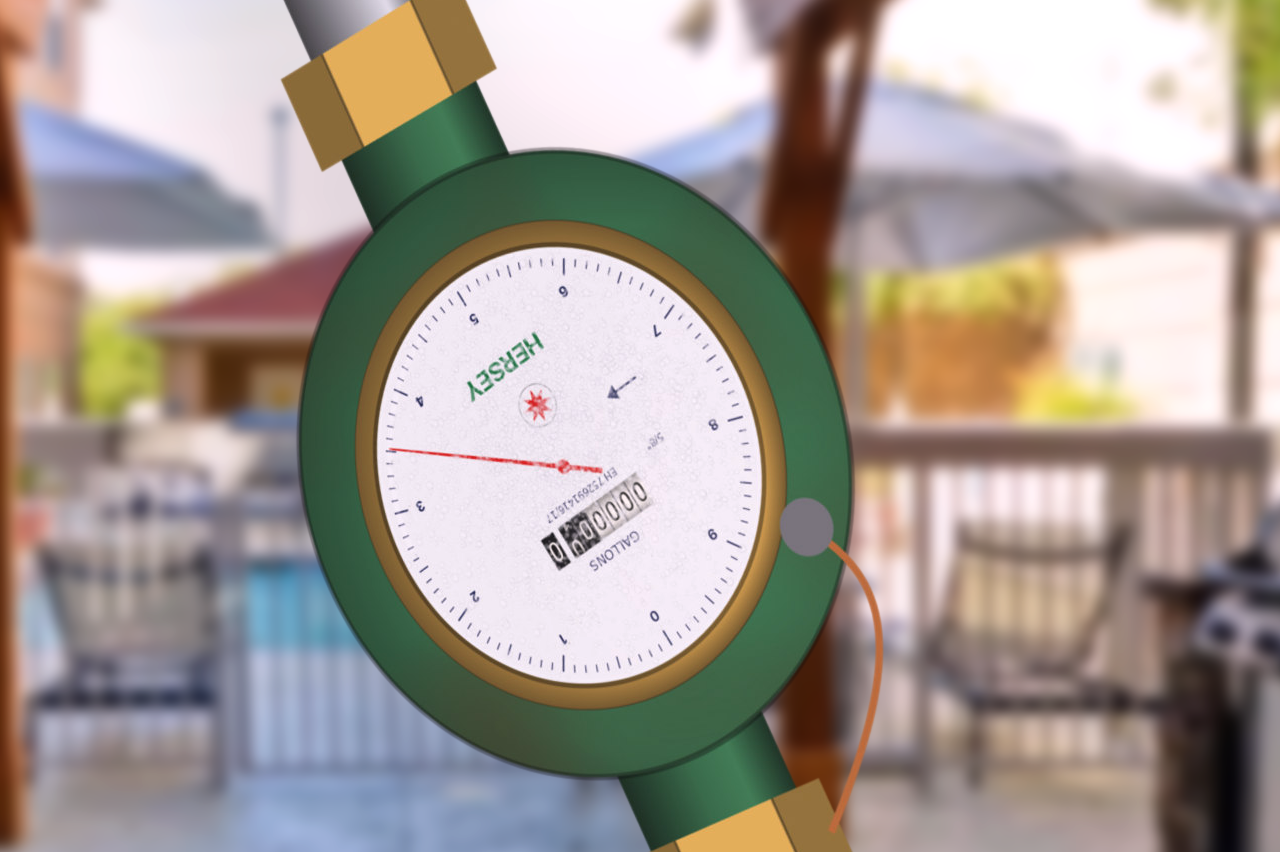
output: **3.5** gal
